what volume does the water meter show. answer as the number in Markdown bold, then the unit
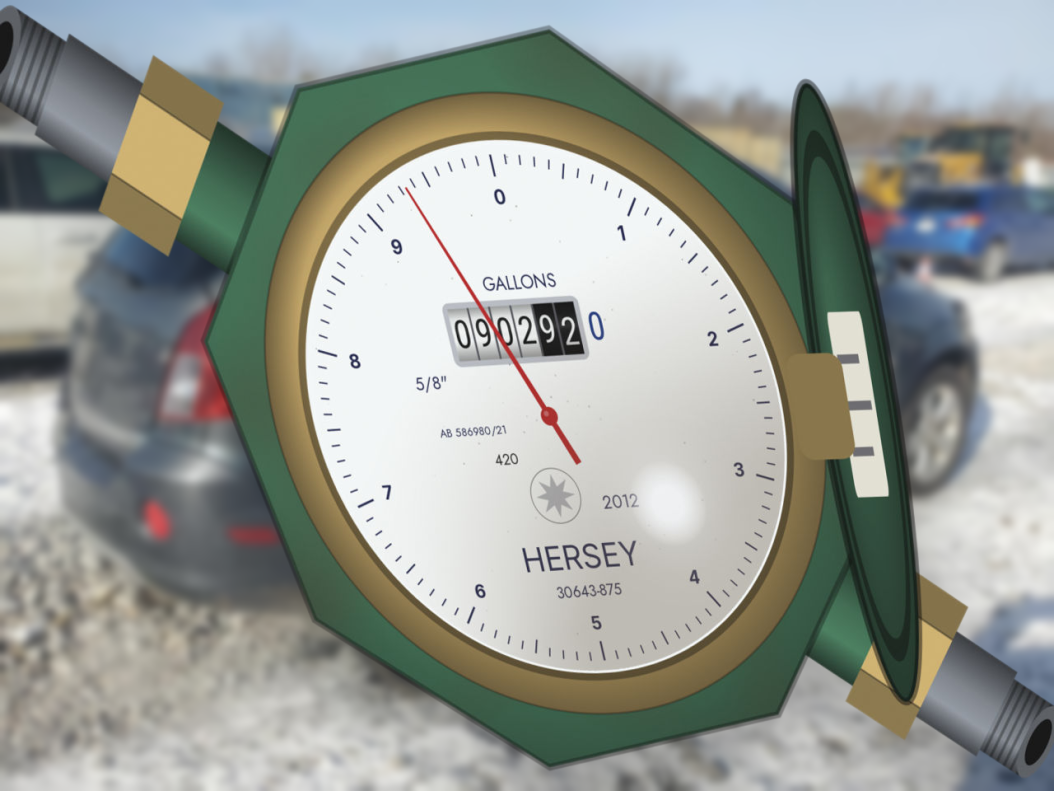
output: **902919.3** gal
